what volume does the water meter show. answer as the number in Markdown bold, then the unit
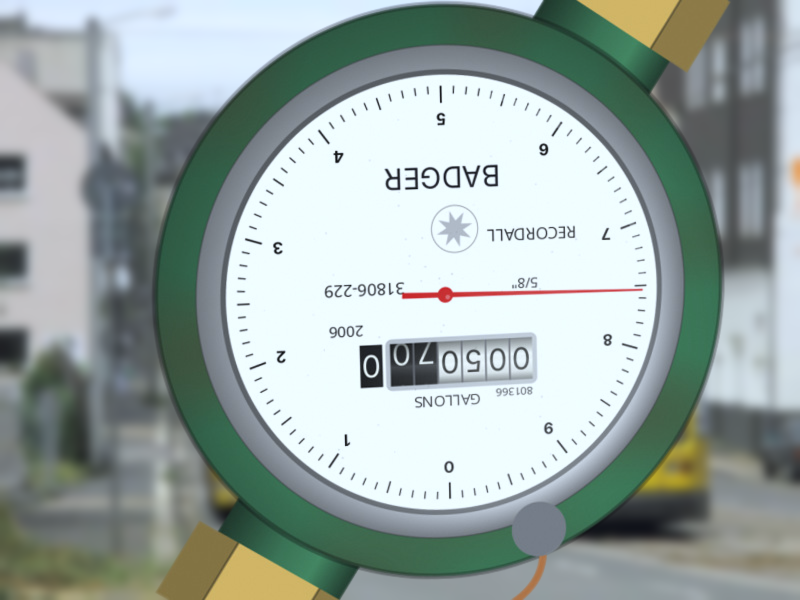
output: **50697.5** gal
